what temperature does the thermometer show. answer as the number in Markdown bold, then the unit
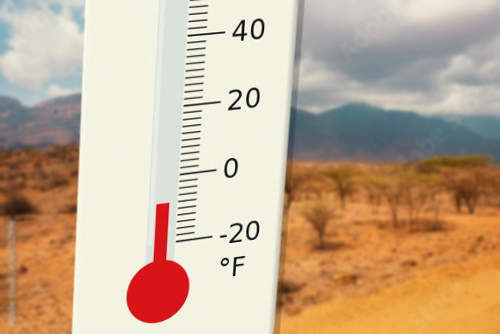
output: **-8** °F
